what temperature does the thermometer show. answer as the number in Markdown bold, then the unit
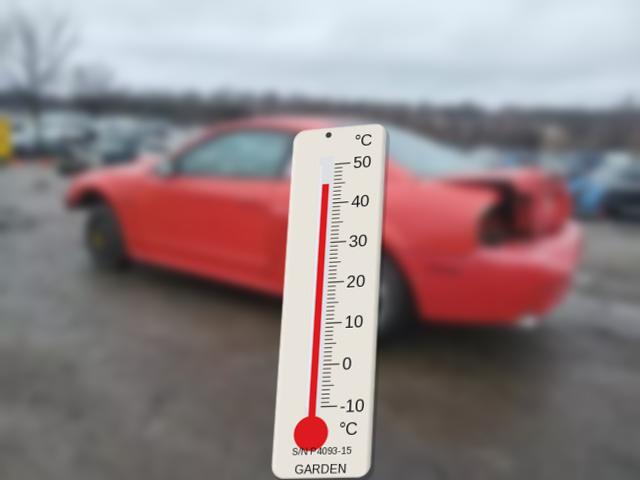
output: **45** °C
